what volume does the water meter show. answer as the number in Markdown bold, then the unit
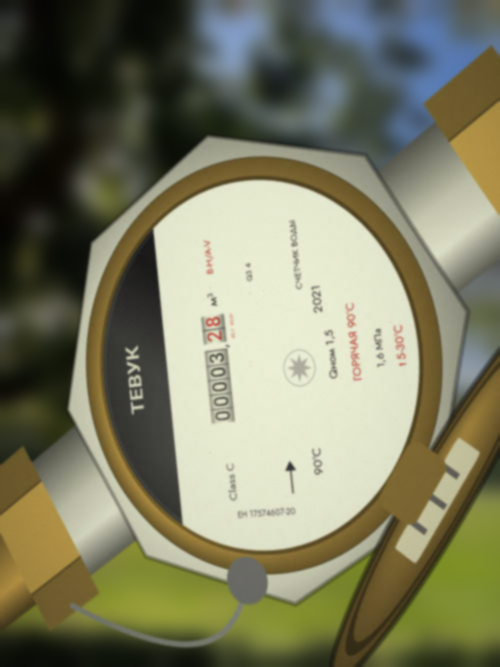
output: **3.28** m³
